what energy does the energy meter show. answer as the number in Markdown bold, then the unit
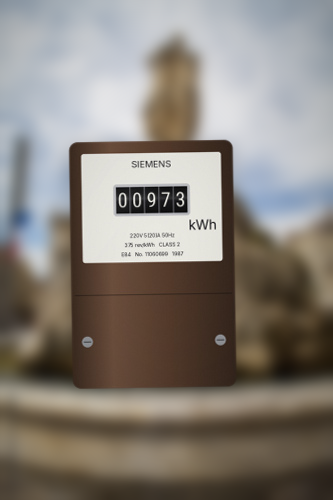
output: **973** kWh
